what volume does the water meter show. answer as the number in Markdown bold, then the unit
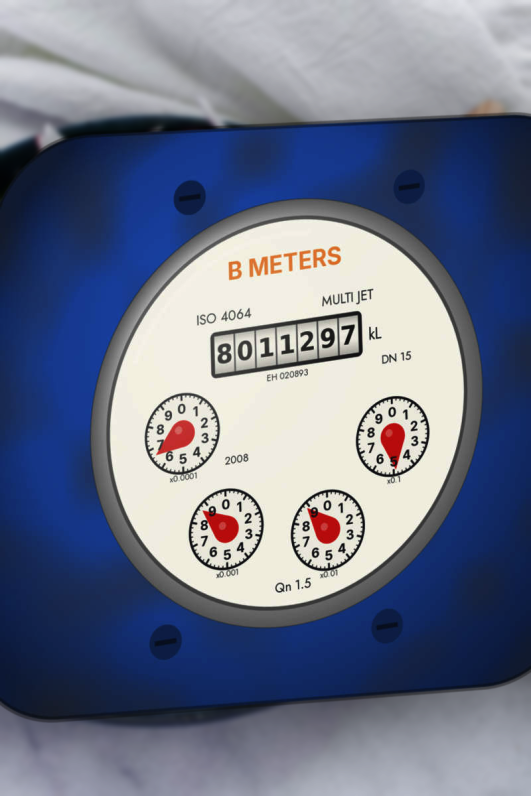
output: **8011297.4886** kL
